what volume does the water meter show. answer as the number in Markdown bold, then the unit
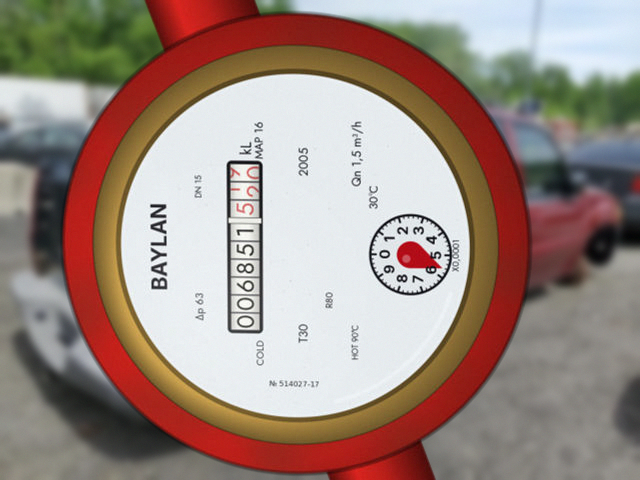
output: **6851.5195** kL
